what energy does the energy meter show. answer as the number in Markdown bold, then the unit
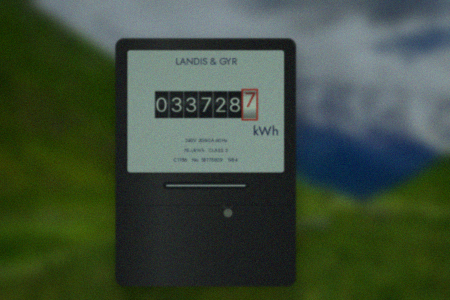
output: **33728.7** kWh
